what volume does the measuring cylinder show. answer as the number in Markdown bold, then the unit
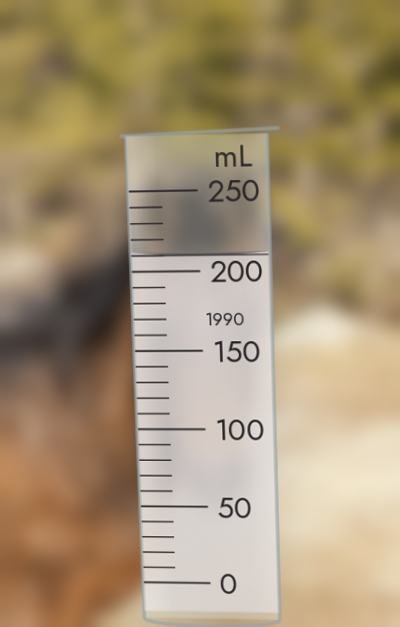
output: **210** mL
